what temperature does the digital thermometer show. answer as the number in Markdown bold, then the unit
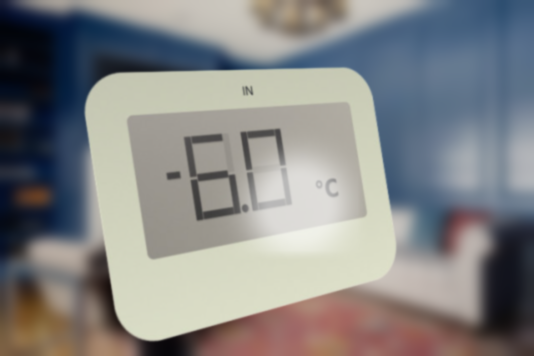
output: **-6.0** °C
